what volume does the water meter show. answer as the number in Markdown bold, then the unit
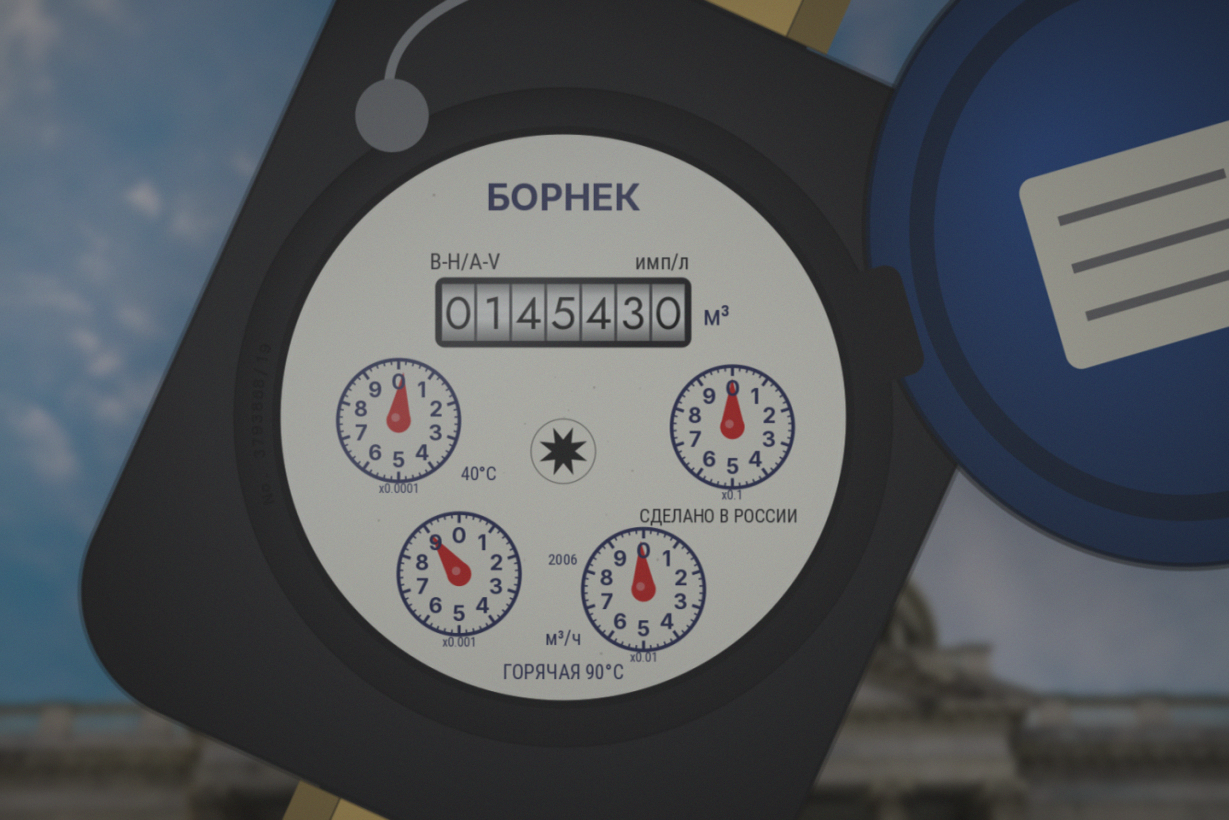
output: **145429.9990** m³
